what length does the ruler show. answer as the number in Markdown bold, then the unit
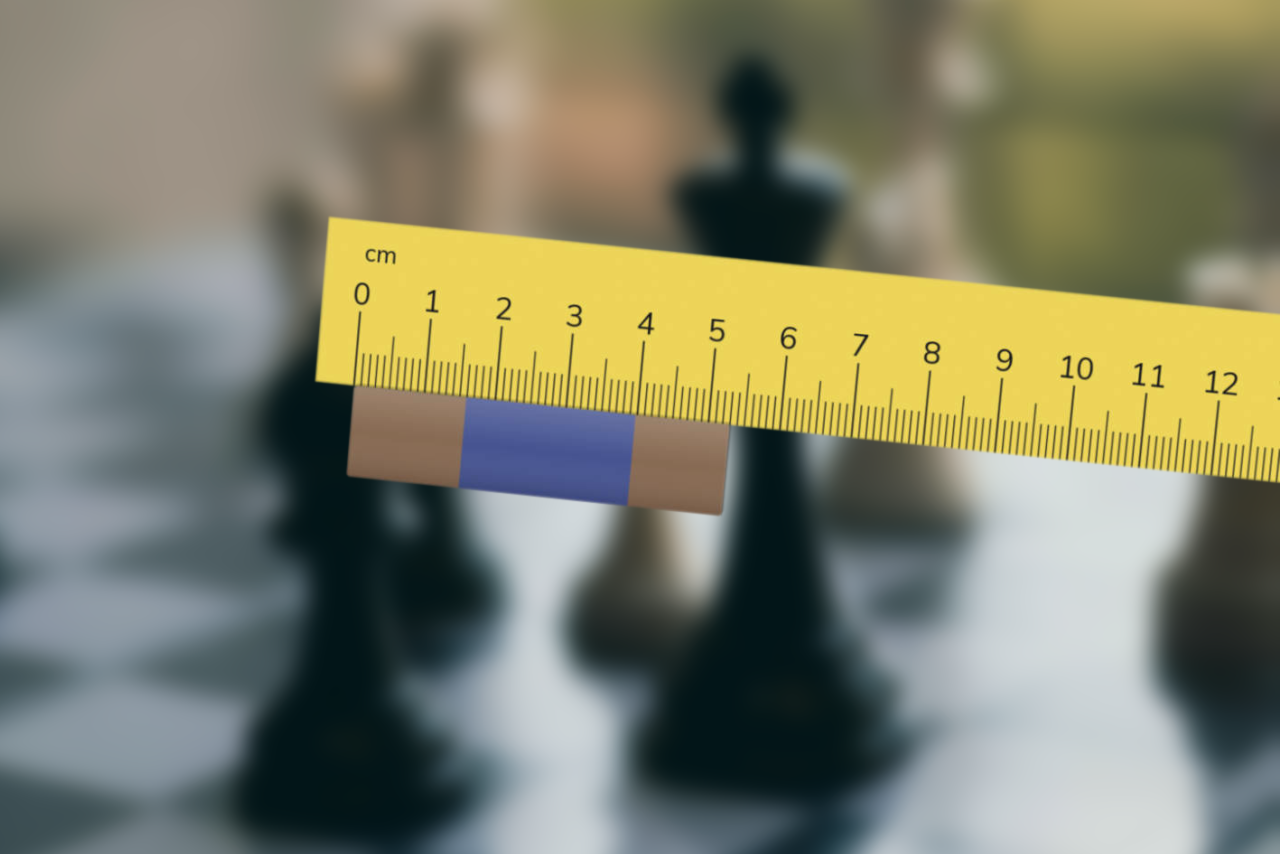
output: **5.3** cm
